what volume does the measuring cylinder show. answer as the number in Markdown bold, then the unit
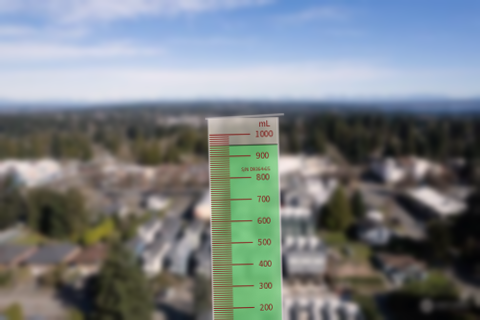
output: **950** mL
